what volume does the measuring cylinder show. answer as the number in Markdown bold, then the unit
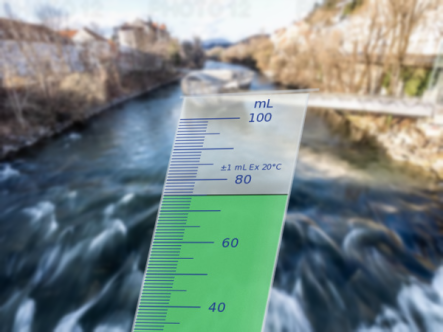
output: **75** mL
